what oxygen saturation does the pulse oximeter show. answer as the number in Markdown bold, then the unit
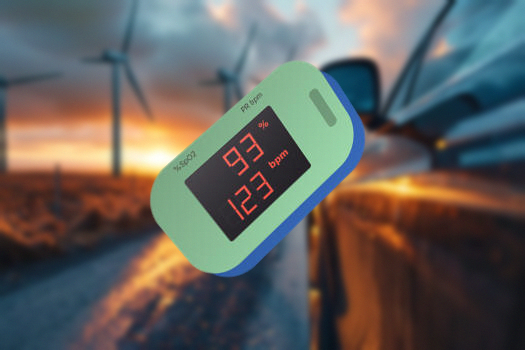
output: **93** %
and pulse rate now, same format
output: **123** bpm
